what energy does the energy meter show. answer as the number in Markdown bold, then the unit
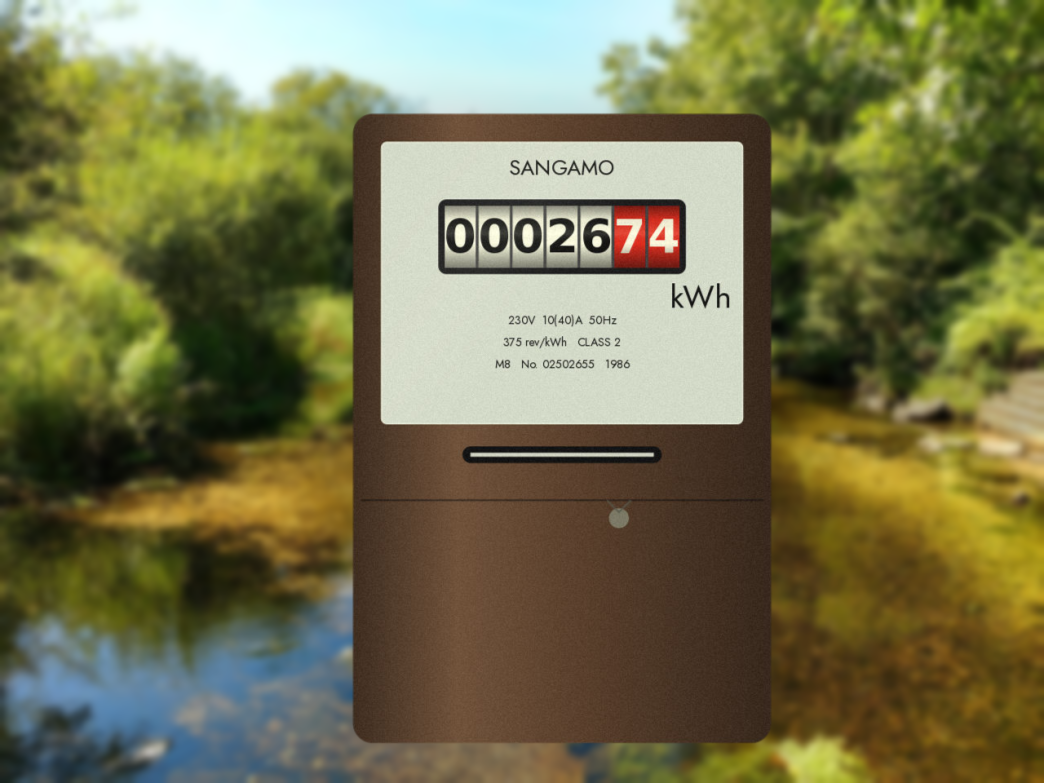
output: **26.74** kWh
